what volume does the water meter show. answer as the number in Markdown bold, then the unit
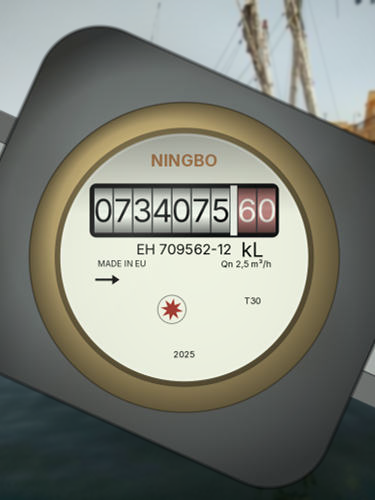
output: **734075.60** kL
